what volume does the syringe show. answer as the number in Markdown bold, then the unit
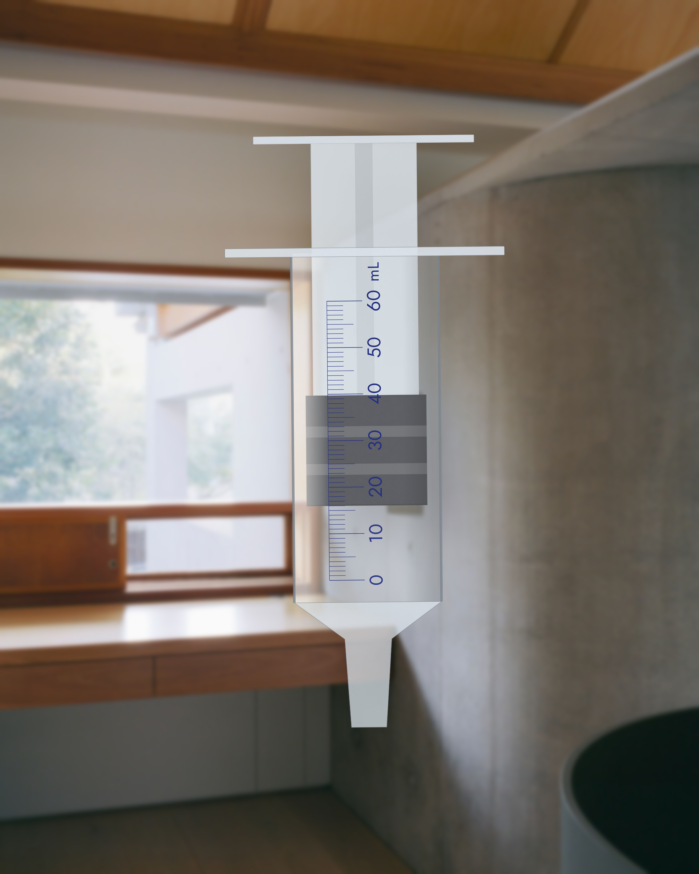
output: **16** mL
